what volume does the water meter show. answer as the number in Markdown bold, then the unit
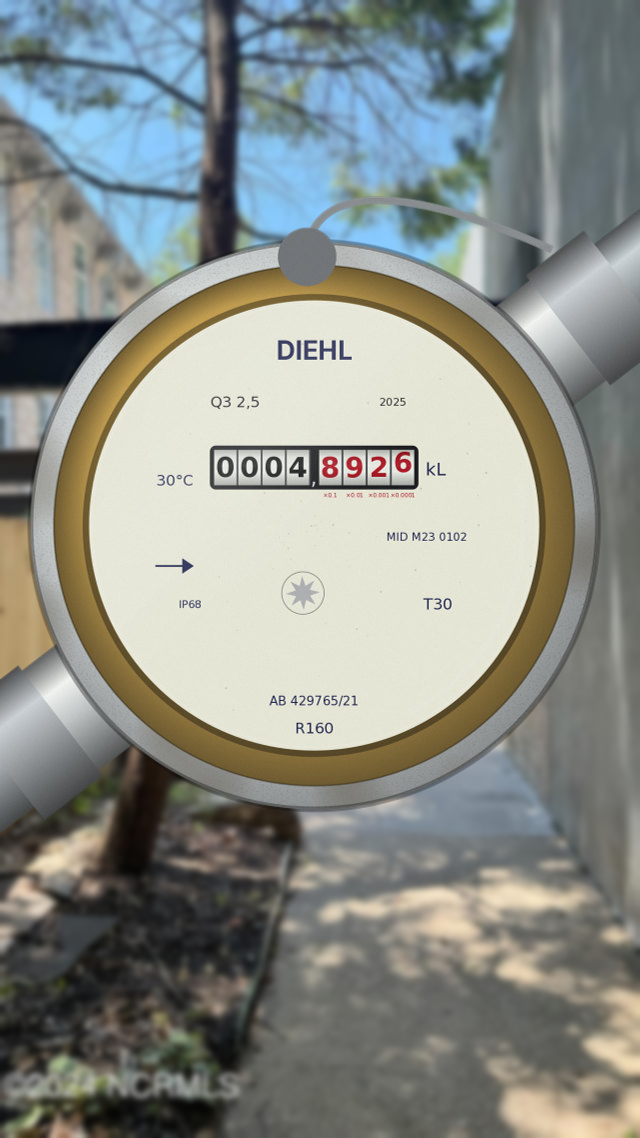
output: **4.8926** kL
